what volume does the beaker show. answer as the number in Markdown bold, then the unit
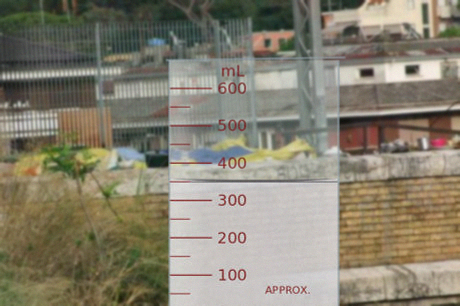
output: **350** mL
